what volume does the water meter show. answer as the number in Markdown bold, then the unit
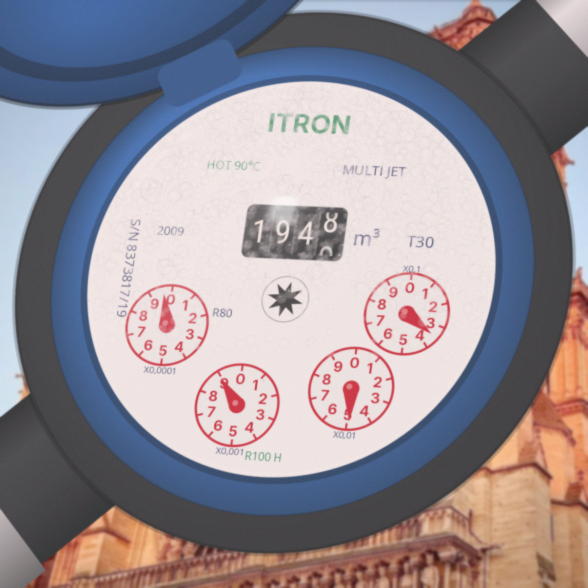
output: **1948.3489** m³
